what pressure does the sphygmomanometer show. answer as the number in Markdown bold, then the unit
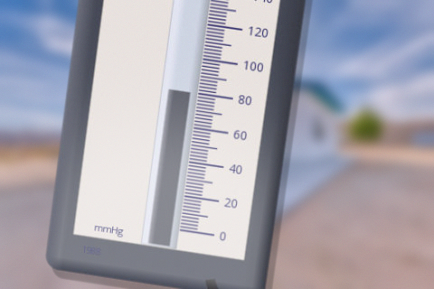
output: **80** mmHg
